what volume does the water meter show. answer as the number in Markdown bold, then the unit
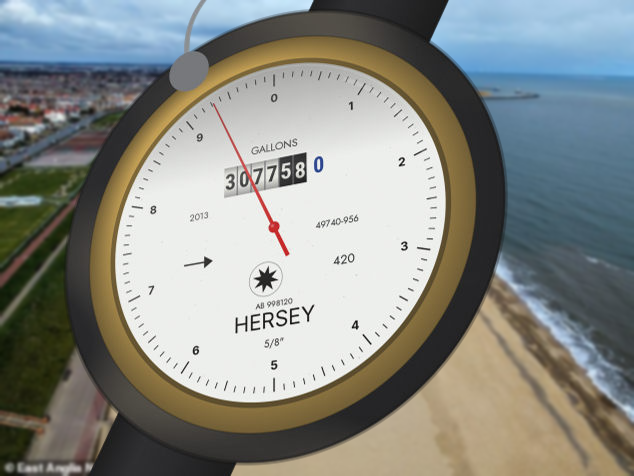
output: **3077579.3** gal
